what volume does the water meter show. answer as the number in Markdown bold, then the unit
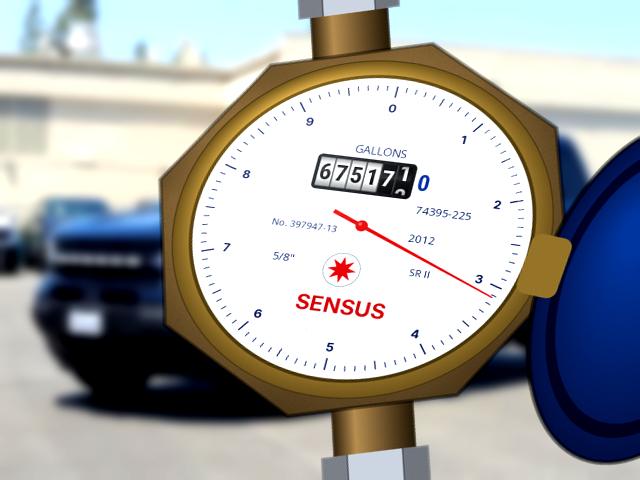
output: **6751713.1** gal
